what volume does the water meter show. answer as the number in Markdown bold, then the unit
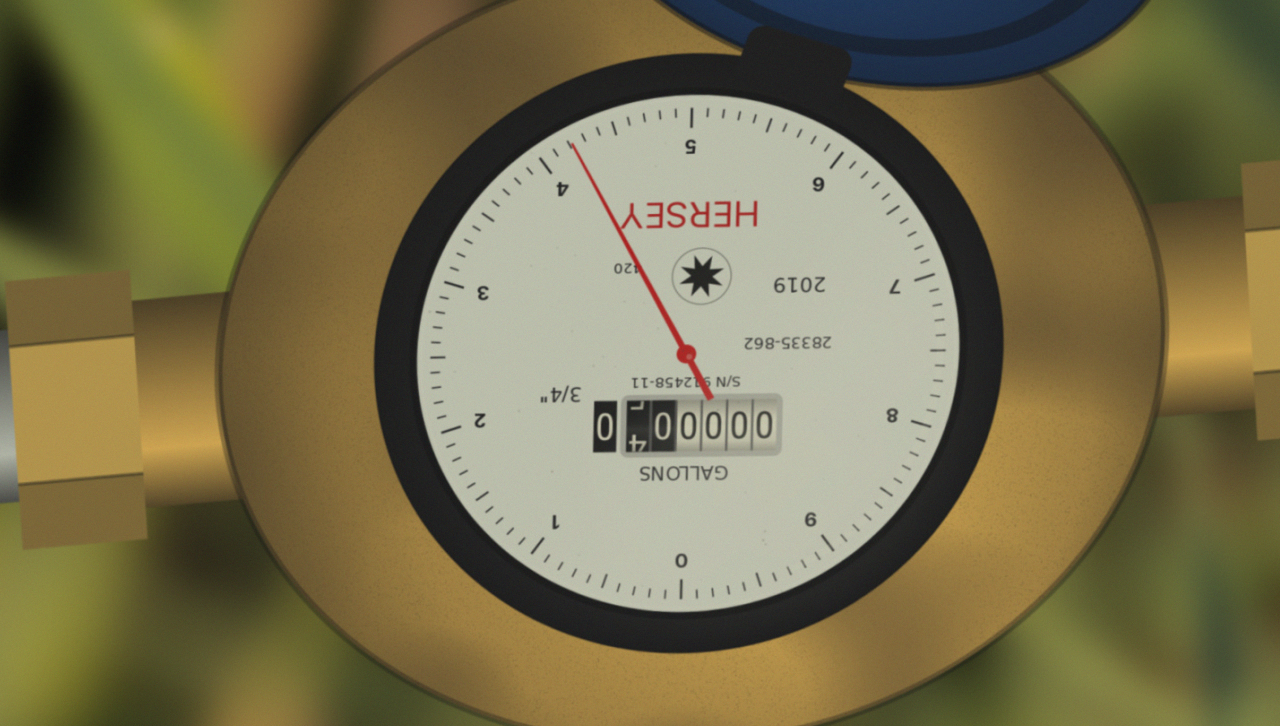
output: **44.2** gal
